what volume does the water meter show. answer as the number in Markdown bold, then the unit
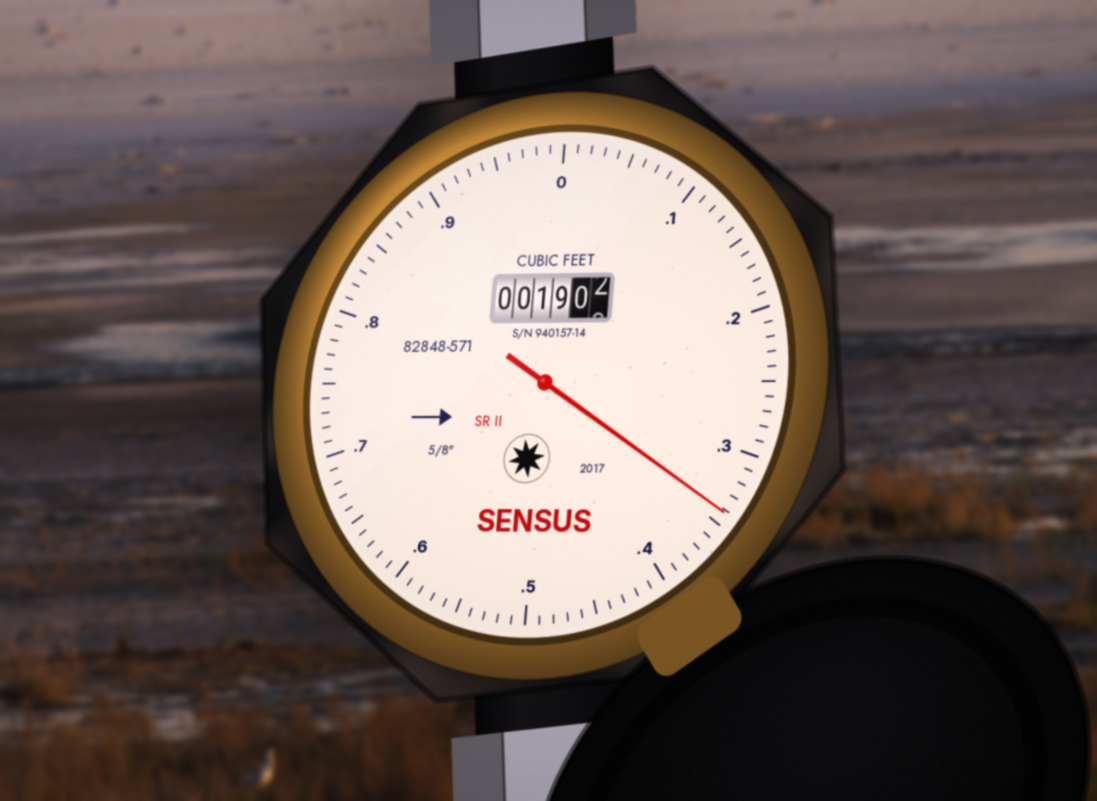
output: **1902.34** ft³
